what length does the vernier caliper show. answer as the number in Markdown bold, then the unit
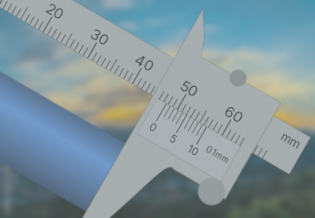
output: **47.6** mm
